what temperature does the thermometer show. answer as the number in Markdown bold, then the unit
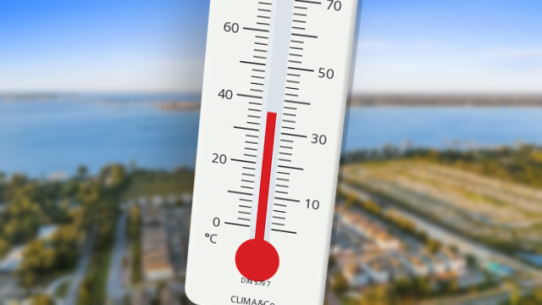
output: **36** °C
